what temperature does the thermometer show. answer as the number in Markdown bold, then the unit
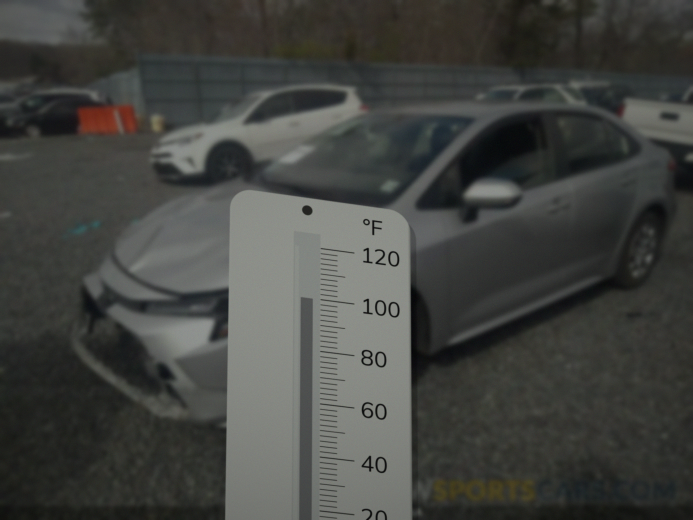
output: **100** °F
